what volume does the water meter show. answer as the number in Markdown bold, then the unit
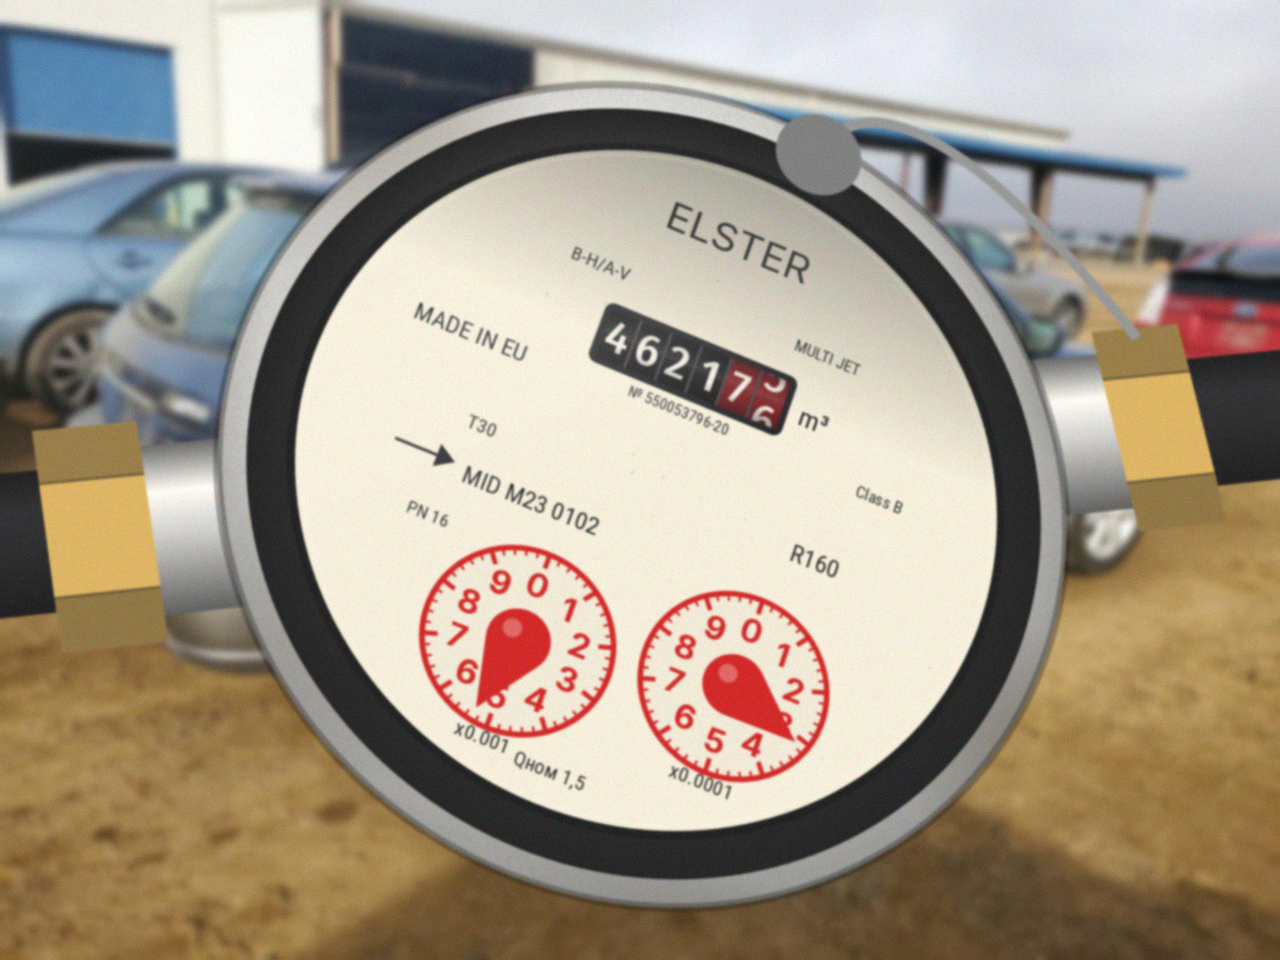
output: **4621.7553** m³
